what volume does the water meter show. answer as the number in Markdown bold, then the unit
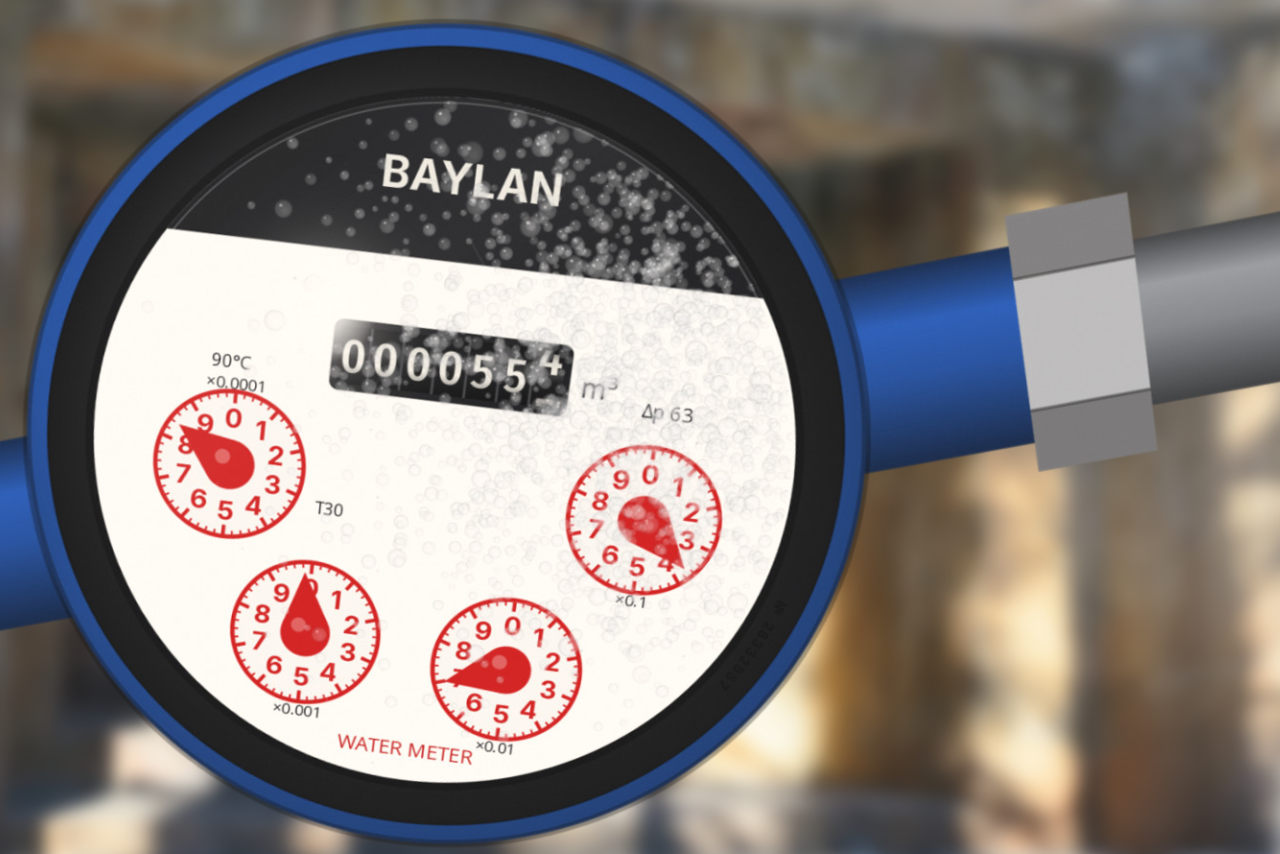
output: **554.3698** m³
